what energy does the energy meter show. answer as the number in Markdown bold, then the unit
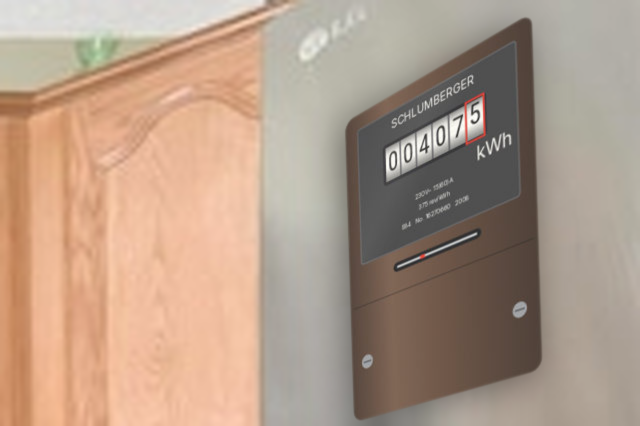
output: **407.5** kWh
